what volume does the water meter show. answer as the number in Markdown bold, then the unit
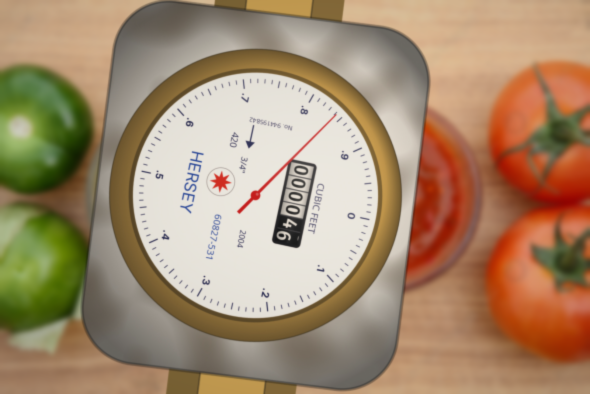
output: **45.84** ft³
